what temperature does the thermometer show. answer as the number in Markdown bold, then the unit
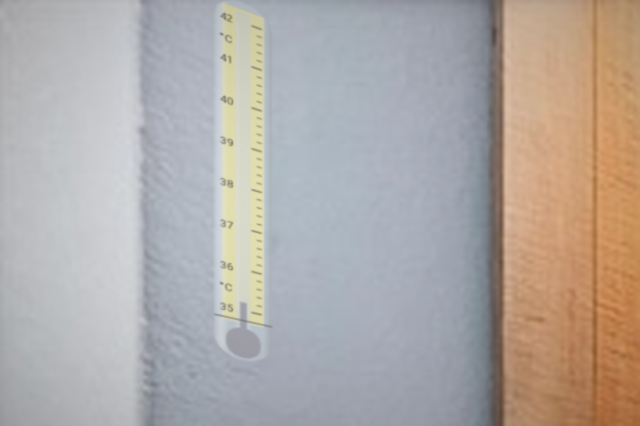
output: **35.2** °C
